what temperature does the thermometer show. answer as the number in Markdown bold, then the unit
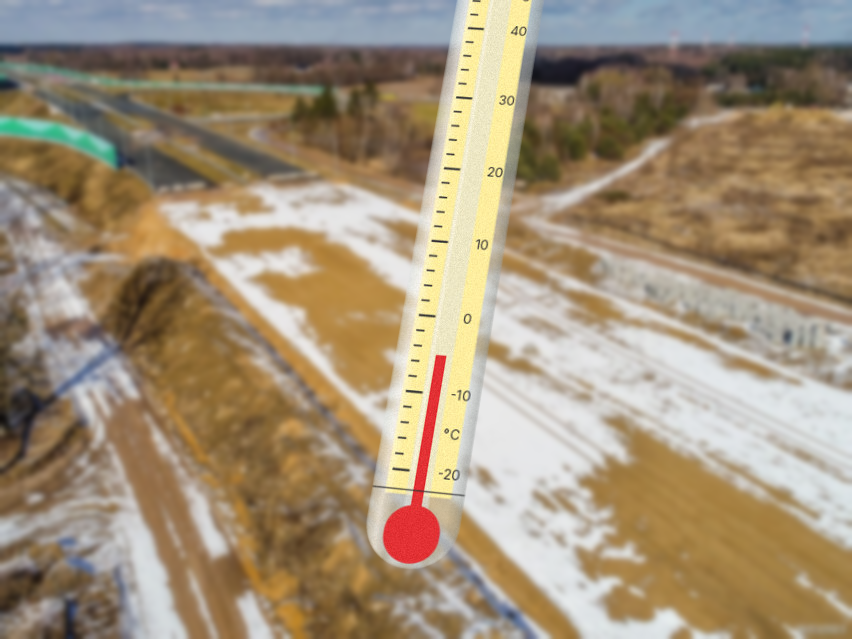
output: **-5** °C
